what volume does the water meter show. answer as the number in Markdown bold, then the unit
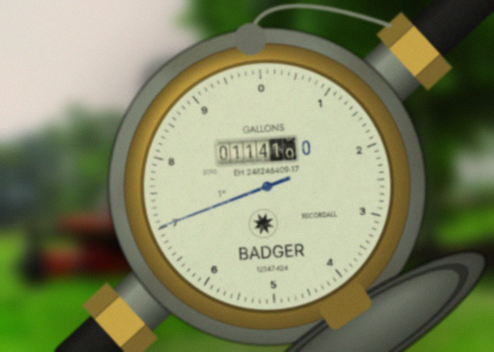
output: **114187.0** gal
